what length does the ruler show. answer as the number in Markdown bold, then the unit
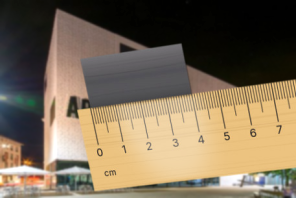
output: **4** cm
